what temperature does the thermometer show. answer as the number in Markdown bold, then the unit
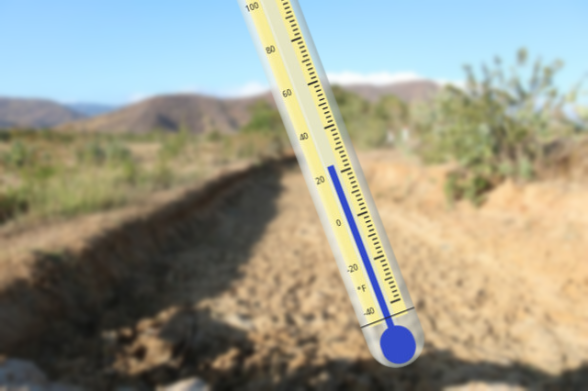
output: **24** °F
